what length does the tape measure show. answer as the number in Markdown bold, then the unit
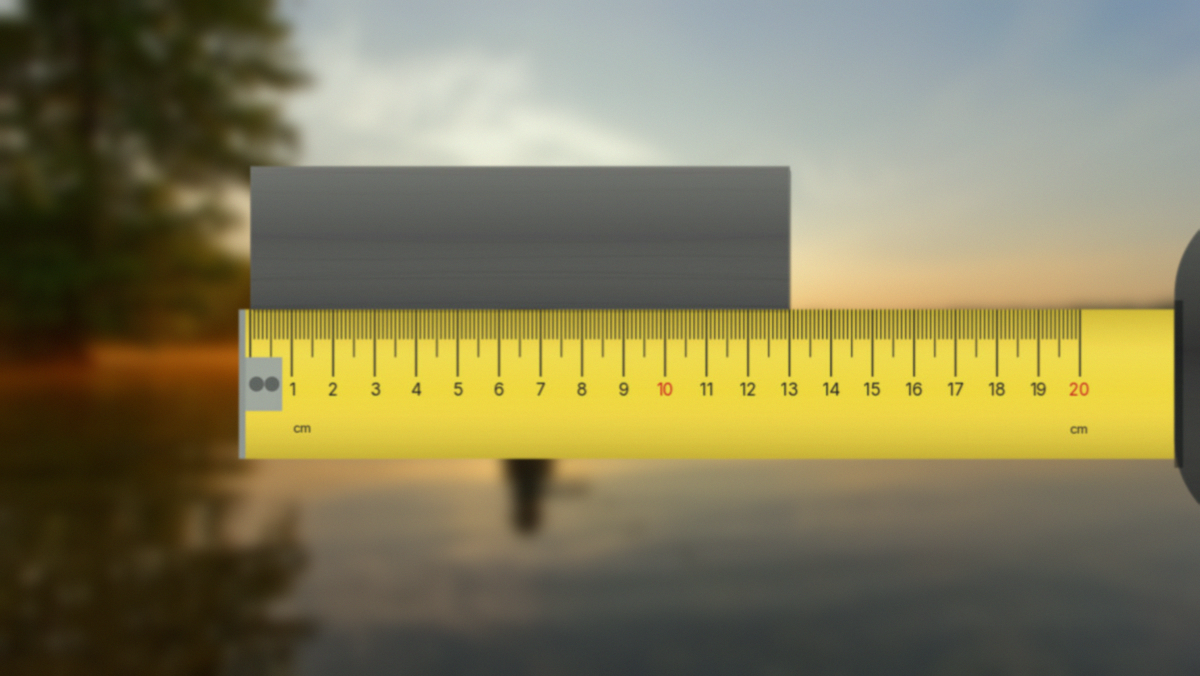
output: **13** cm
